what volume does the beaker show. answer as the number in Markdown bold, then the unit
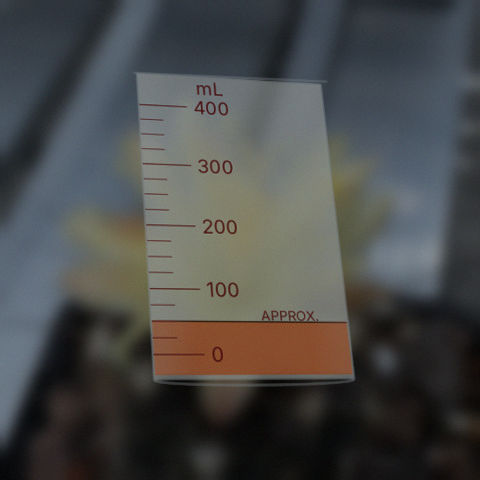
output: **50** mL
